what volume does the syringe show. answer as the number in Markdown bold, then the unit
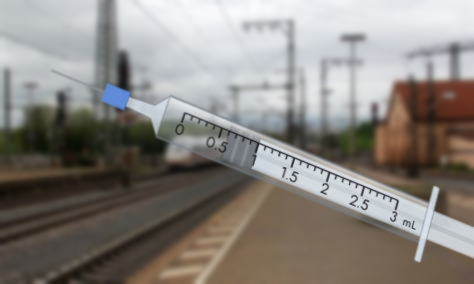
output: **0.6** mL
